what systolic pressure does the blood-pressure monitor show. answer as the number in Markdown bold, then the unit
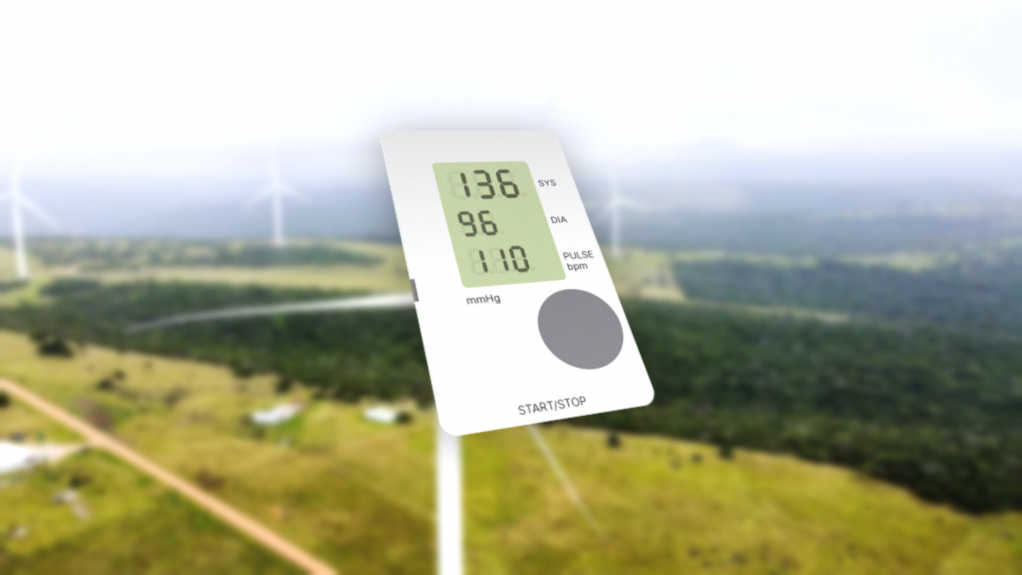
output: **136** mmHg
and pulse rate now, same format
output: **110** bpm
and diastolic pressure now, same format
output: **96** mmHg
